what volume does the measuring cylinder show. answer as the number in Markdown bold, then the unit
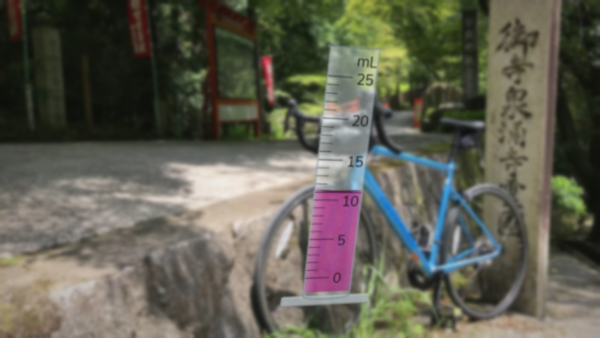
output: **11** mL
